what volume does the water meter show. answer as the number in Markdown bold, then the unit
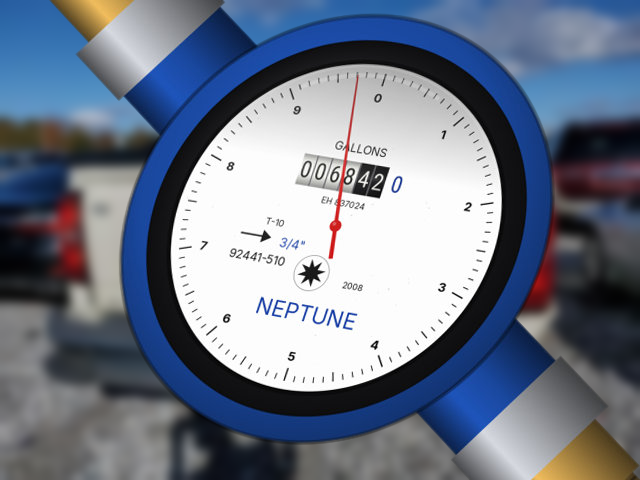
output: **68419.7** gal
